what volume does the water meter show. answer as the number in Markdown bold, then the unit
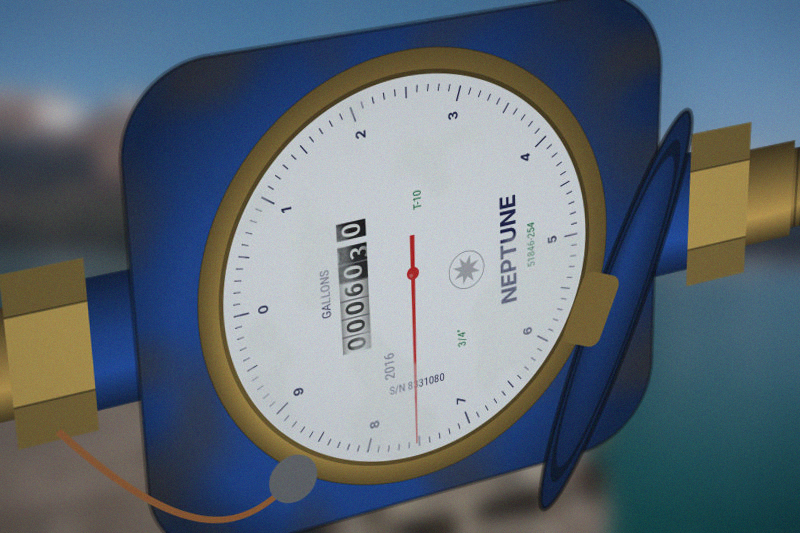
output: **6027.5** gal
